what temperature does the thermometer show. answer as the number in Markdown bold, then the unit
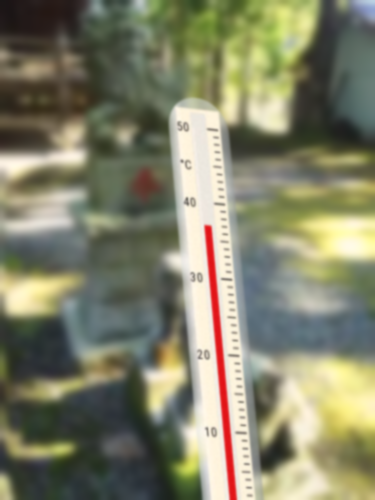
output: **37** °C
